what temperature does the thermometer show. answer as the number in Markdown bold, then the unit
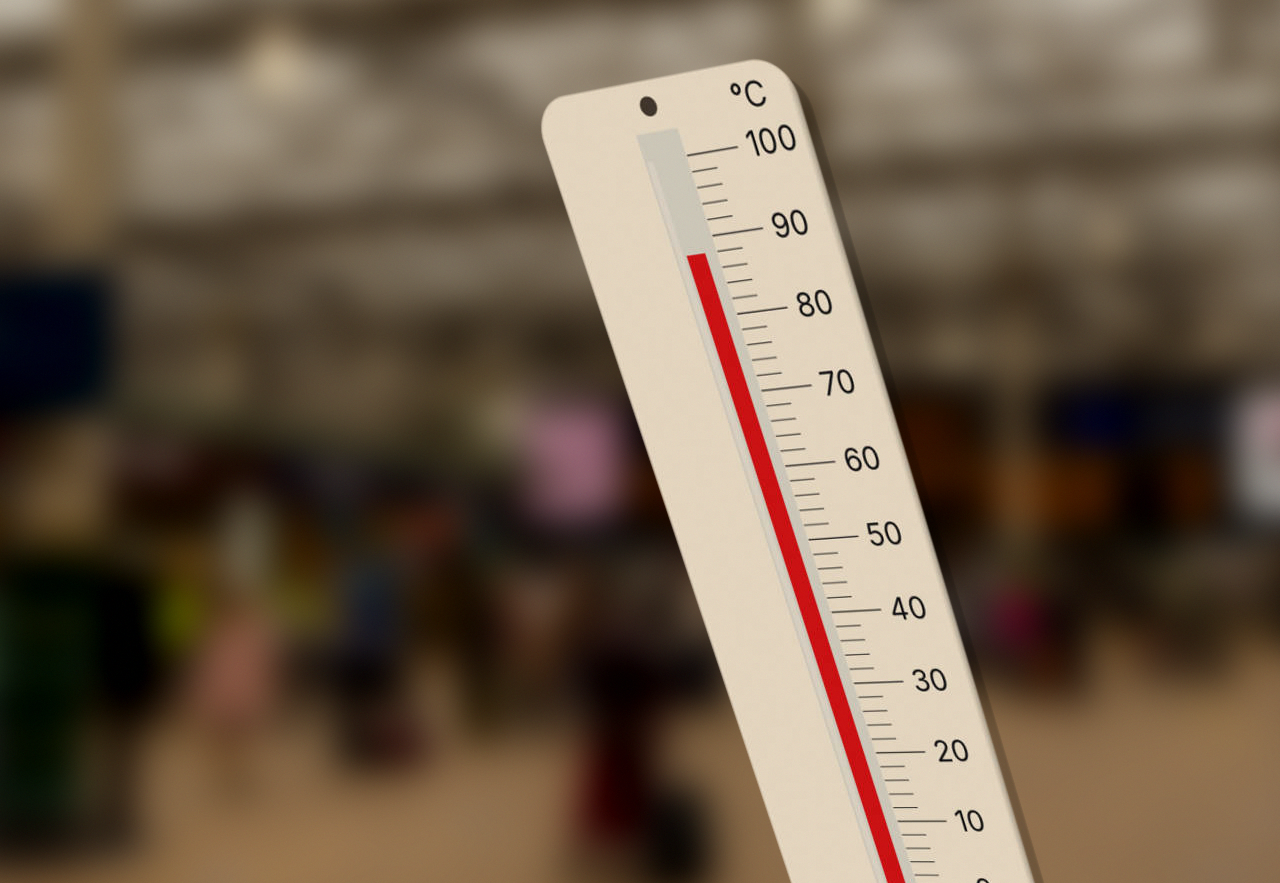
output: **88** °C
